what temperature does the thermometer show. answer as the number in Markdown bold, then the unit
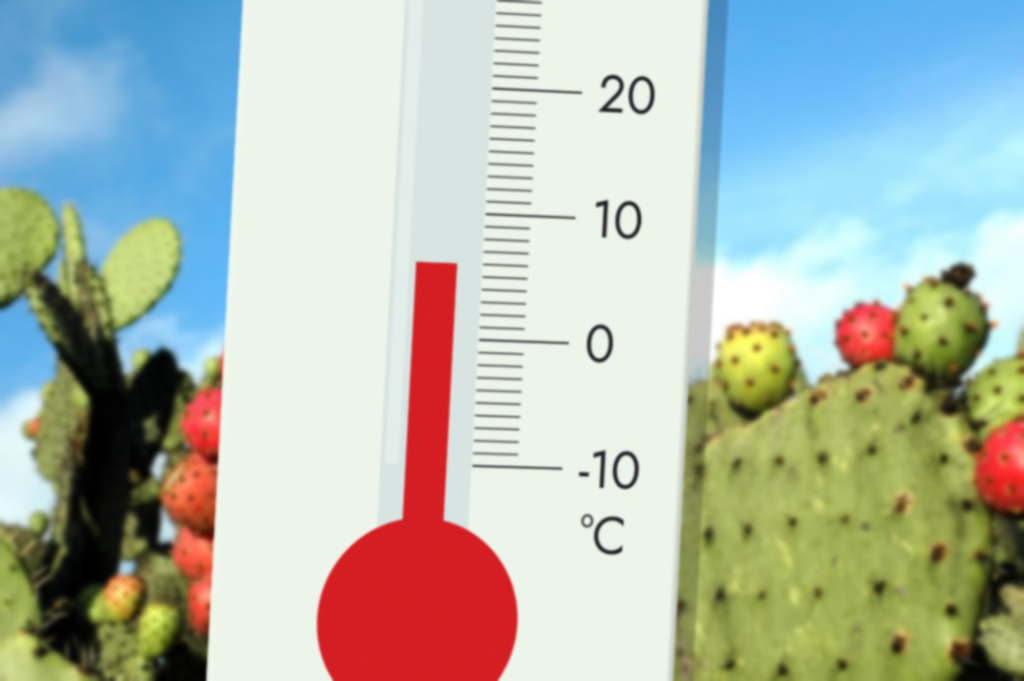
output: **6** °C
